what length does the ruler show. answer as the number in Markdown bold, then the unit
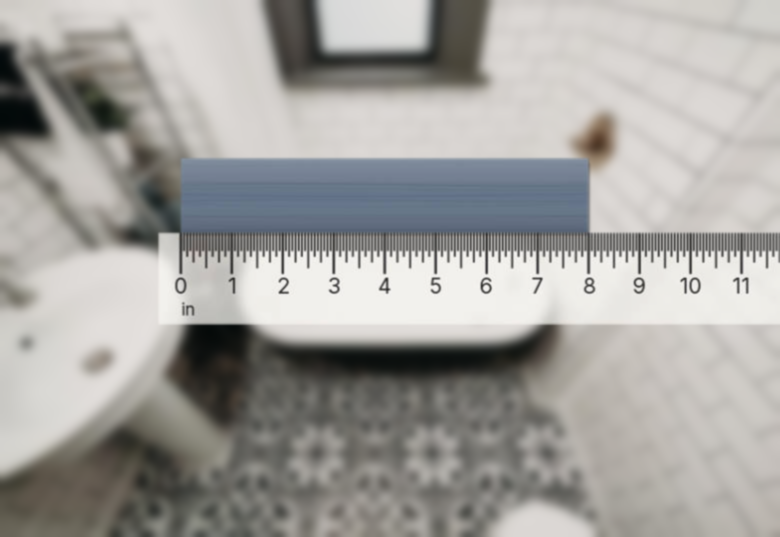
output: **8** in
